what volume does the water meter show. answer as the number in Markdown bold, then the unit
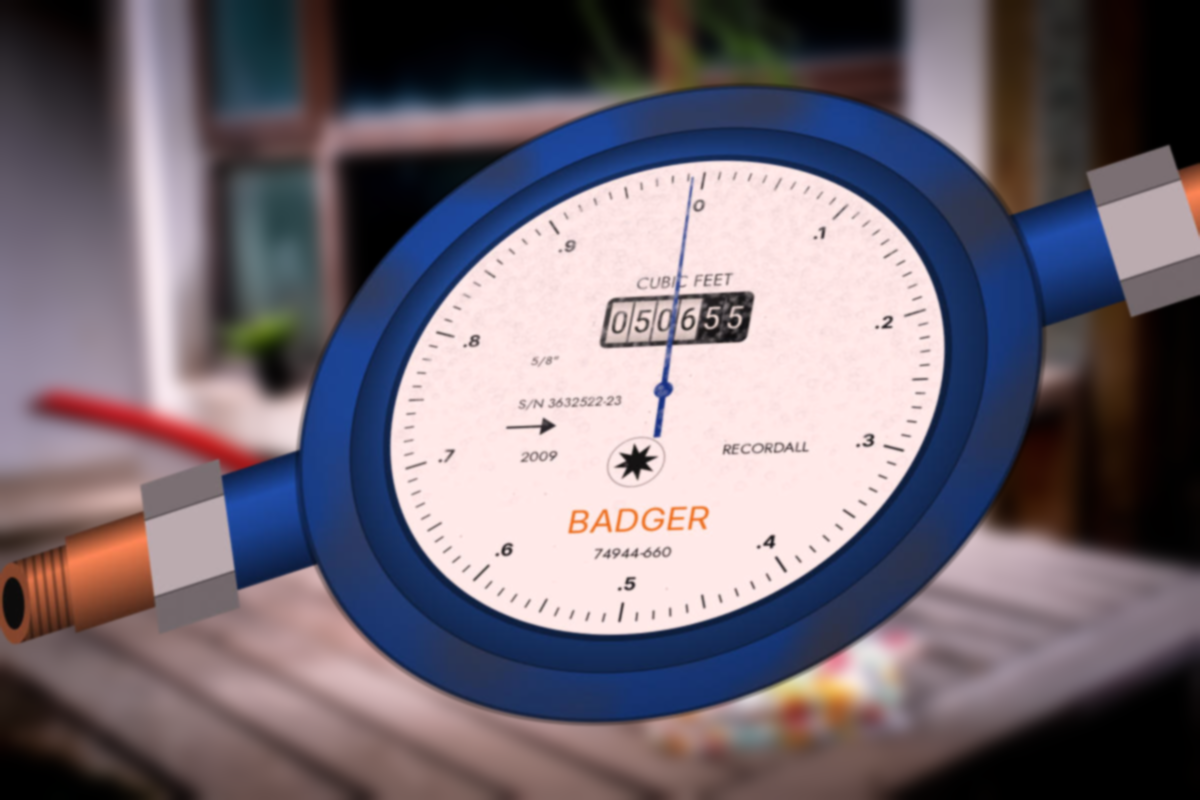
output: **50654.99** ft³
